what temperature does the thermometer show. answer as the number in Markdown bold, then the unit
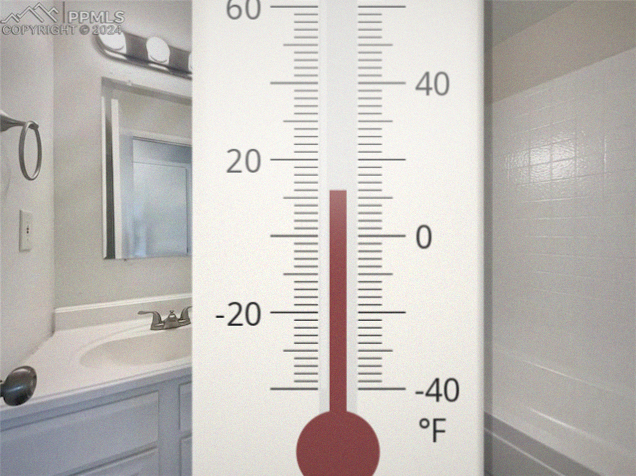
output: **12** °F
